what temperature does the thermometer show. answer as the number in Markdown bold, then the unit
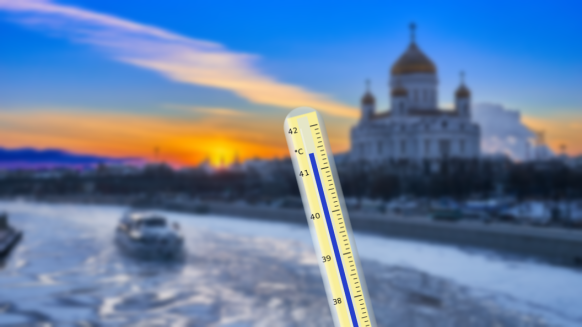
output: **41.4** °C
